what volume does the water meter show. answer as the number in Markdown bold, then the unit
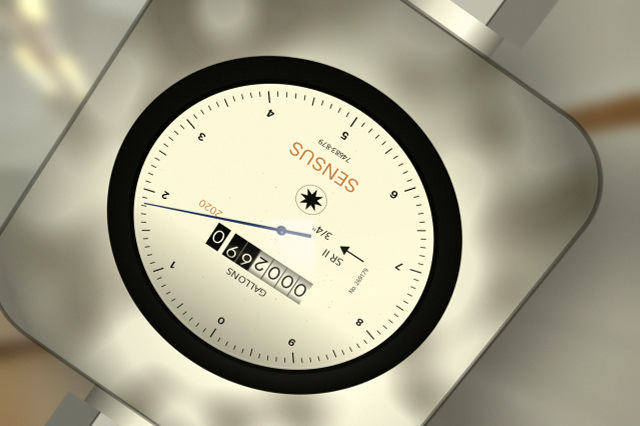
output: **2691.8** gal
